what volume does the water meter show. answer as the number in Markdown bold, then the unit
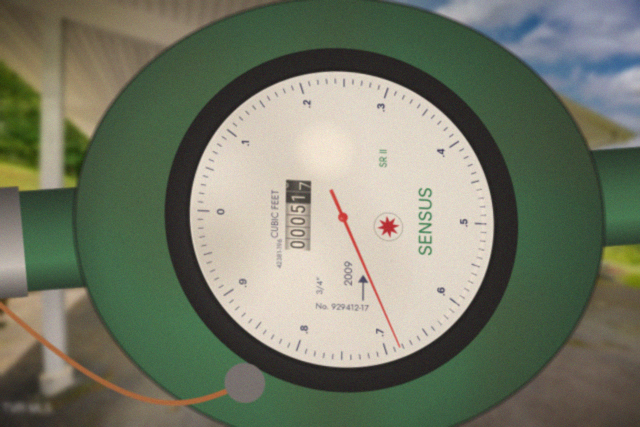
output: **516.68** ft³
